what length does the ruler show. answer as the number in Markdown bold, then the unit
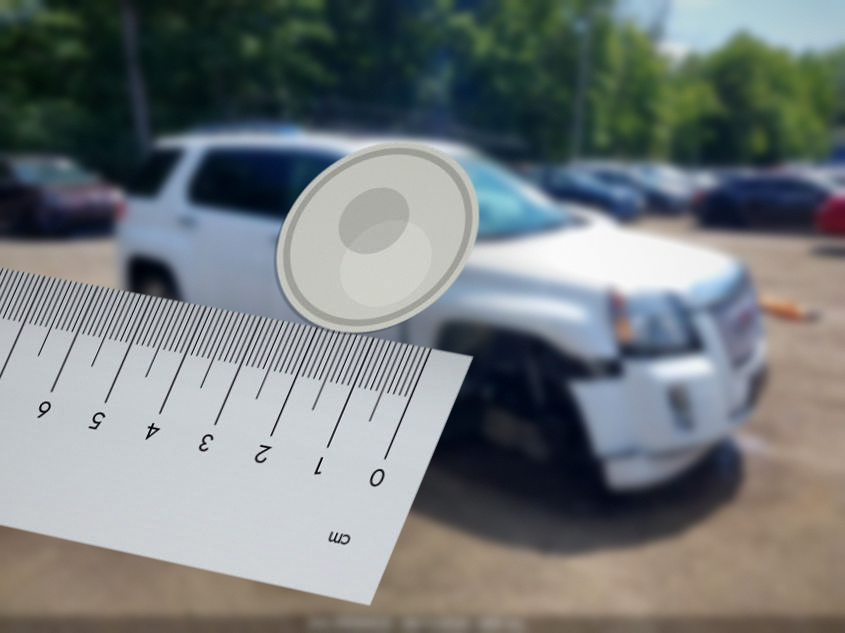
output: **3.3** cm
